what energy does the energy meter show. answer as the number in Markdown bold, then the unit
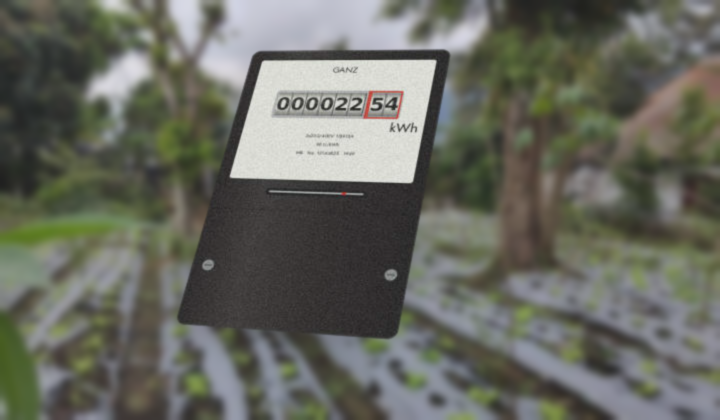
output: **22.54** kWh
